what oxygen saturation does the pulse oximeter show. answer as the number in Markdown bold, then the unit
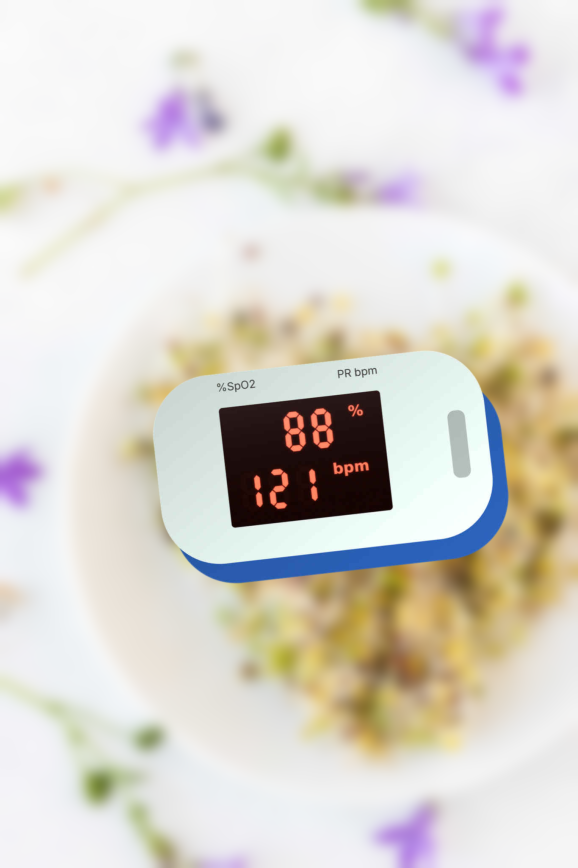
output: **88** %
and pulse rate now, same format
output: **121** bpm
